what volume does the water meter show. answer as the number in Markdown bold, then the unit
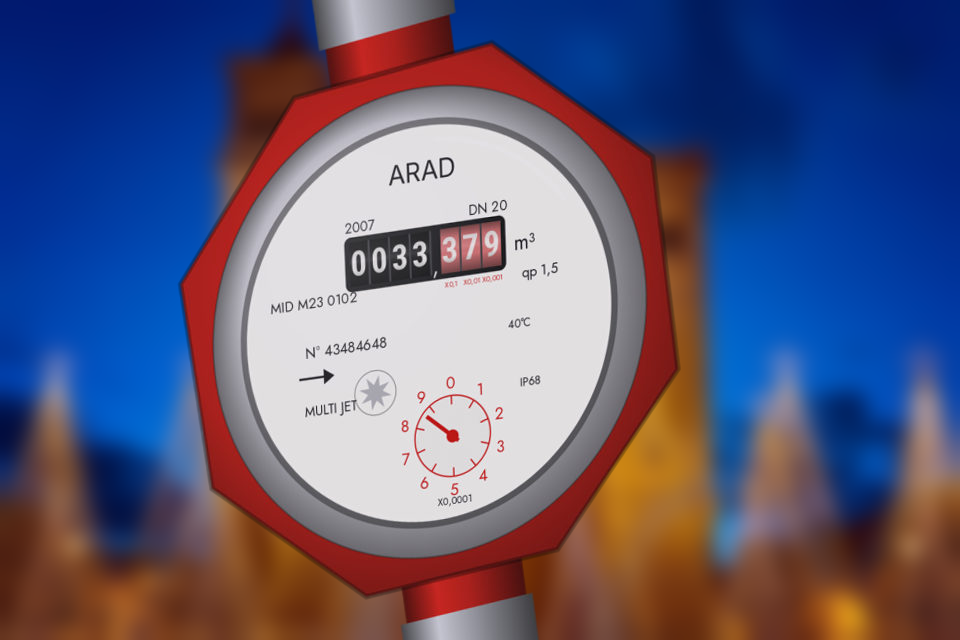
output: **33.3798** m³
